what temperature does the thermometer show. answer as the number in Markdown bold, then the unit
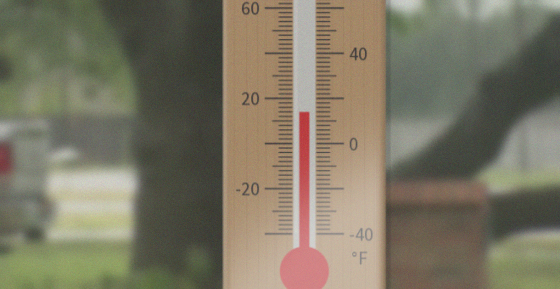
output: **14** °F
